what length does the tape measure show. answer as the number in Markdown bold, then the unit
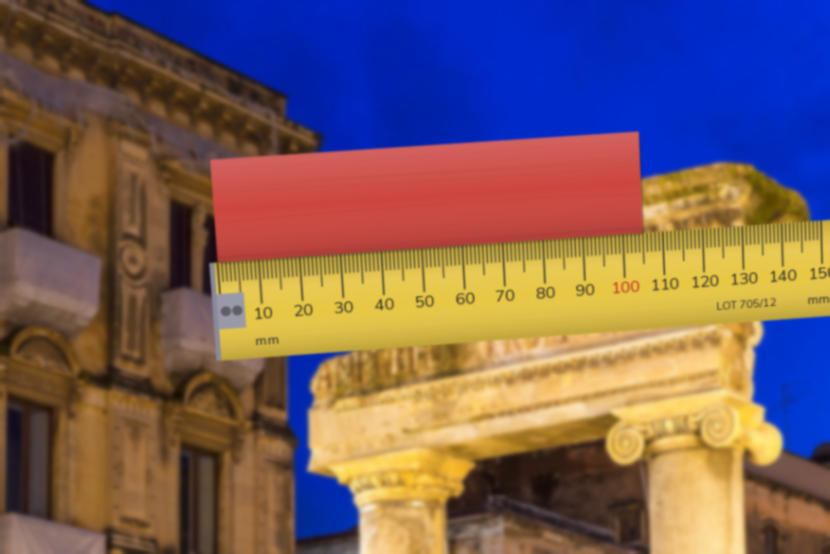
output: **105** mm
